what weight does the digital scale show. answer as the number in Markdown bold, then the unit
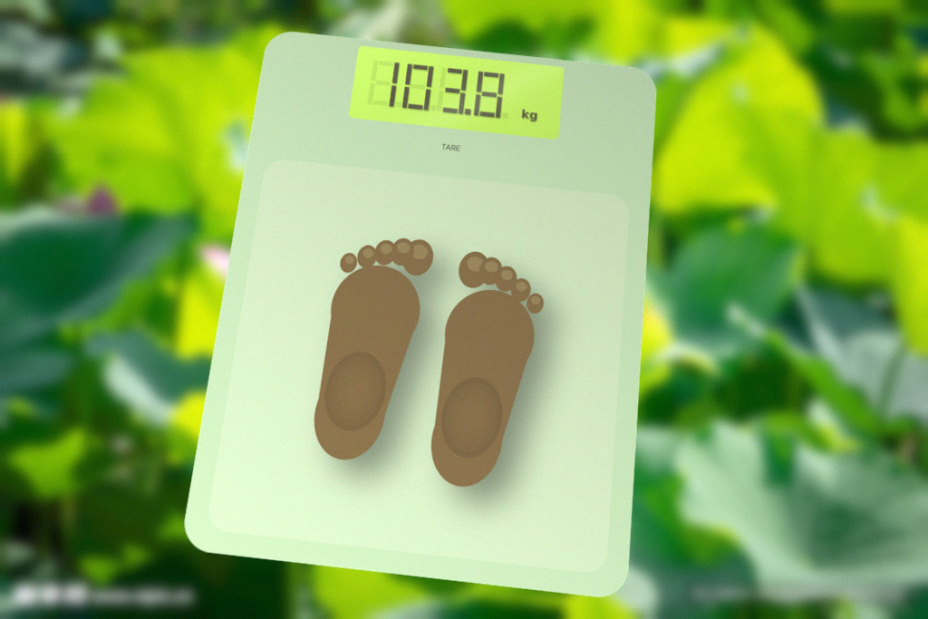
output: **103.8** kg
